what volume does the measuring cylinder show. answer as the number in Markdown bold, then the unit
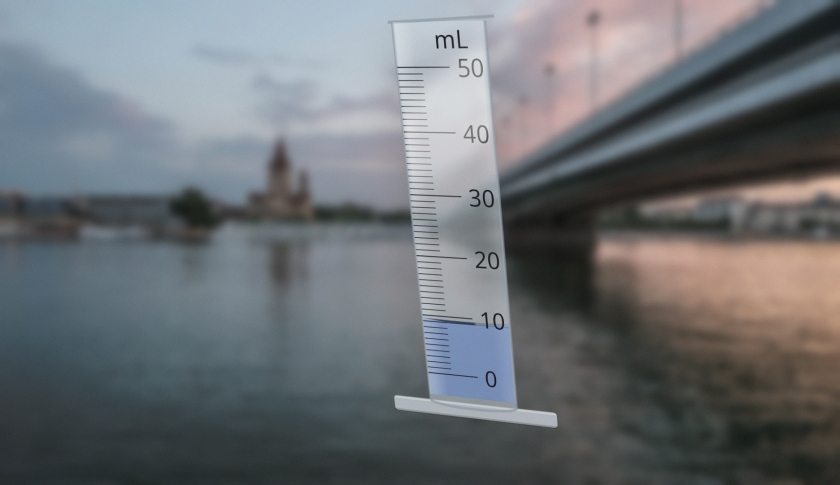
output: **9** mL
